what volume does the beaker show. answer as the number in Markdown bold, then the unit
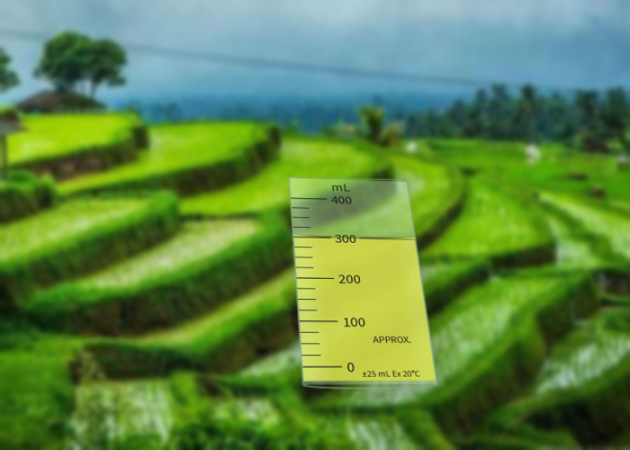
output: **300** mL
